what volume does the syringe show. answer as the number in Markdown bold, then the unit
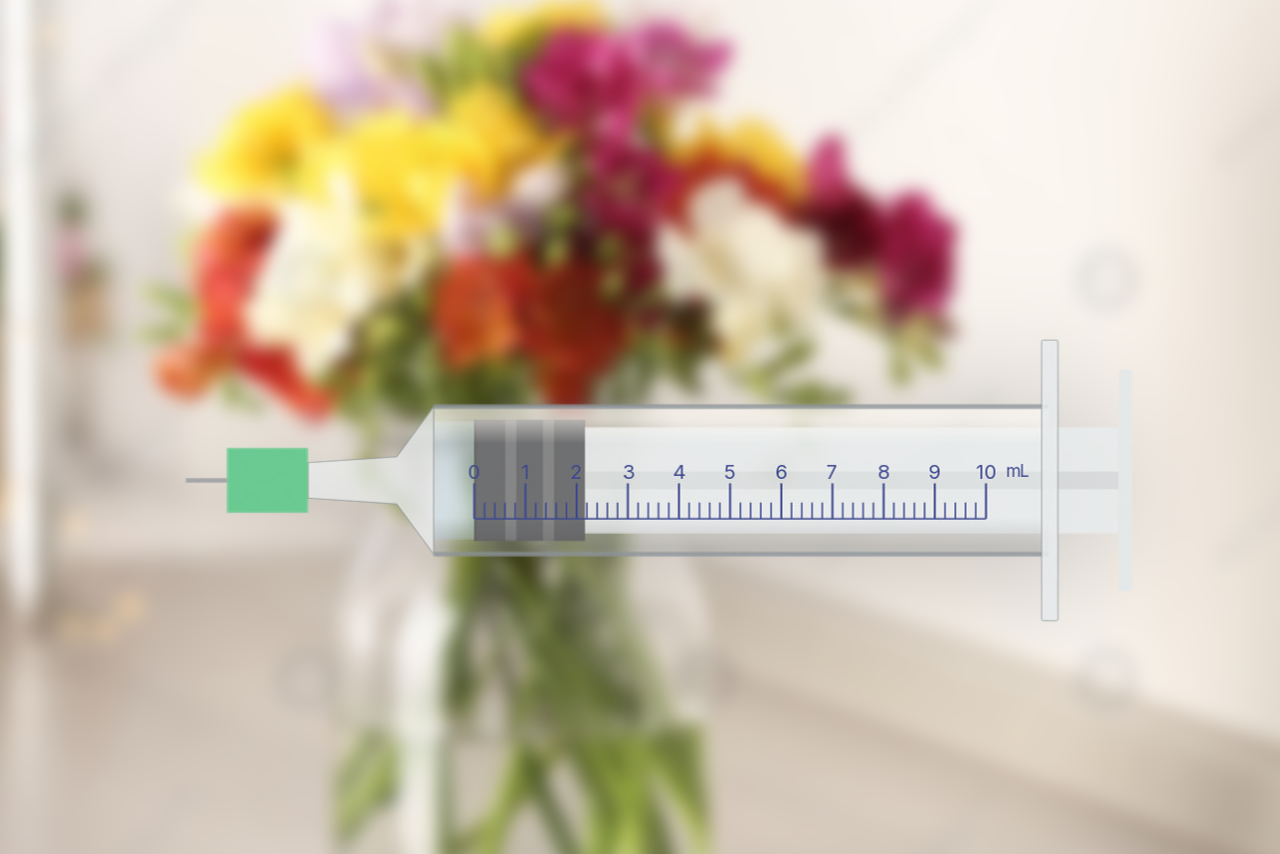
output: **0** mL
